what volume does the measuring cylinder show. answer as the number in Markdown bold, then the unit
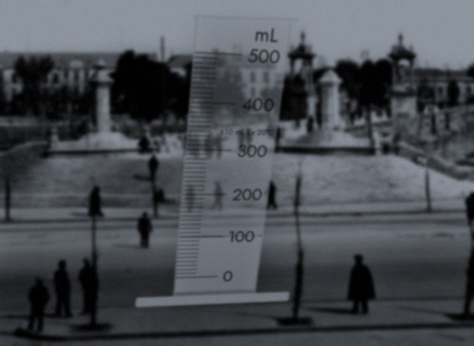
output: **100** mL
